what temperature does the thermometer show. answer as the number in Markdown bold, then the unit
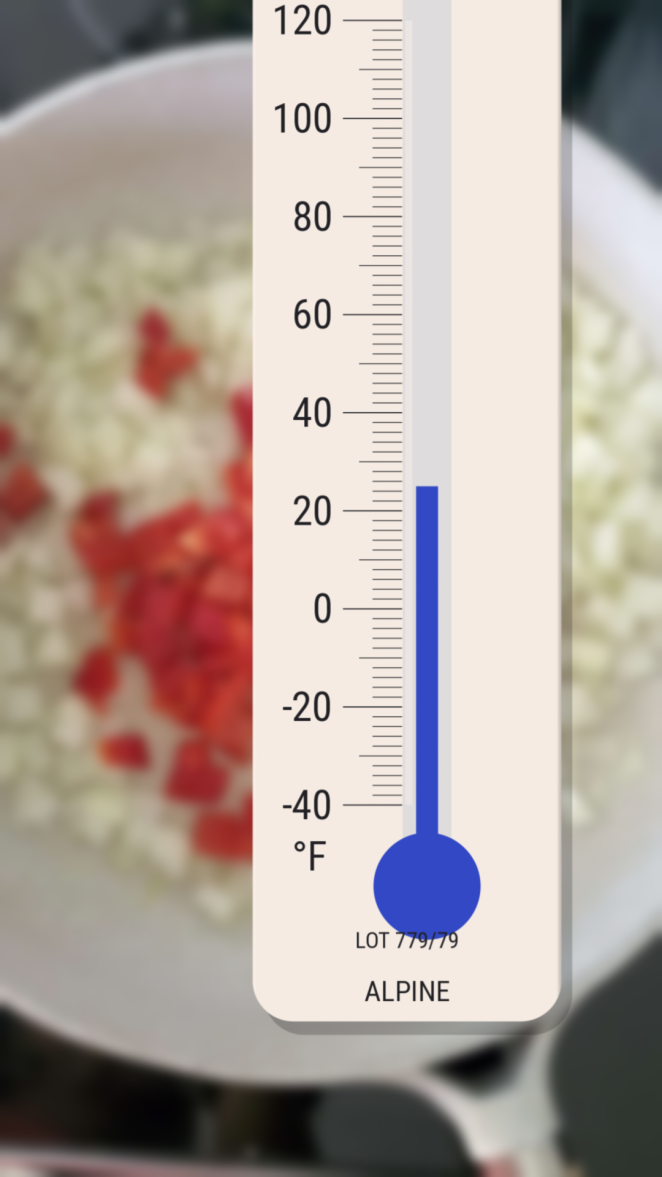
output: **25** °F
